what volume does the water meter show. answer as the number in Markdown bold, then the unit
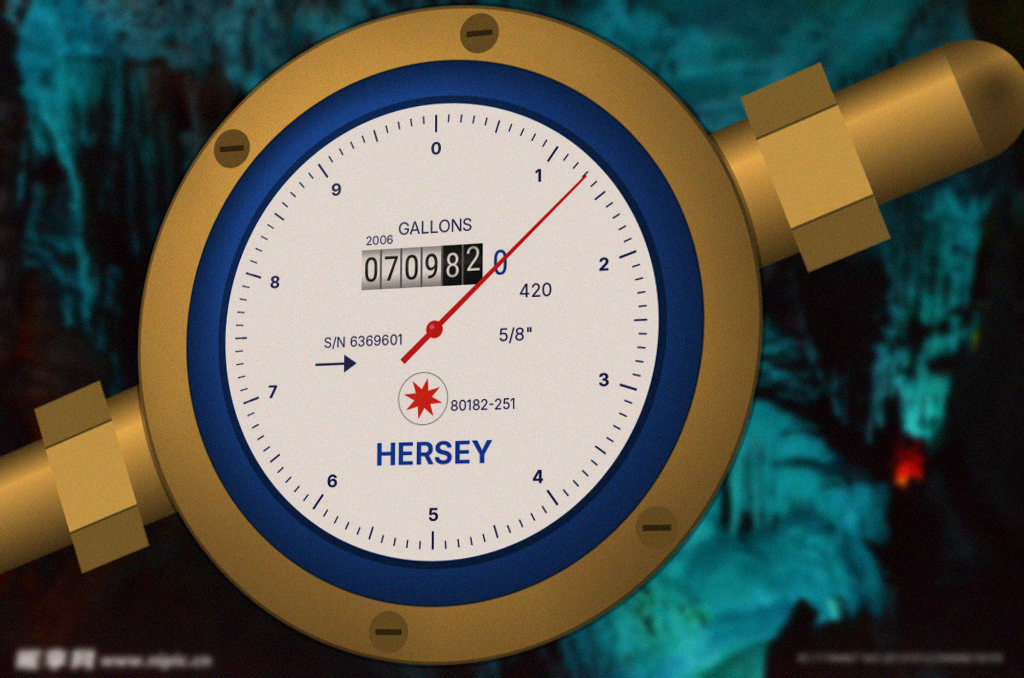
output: **709821.3** gal
